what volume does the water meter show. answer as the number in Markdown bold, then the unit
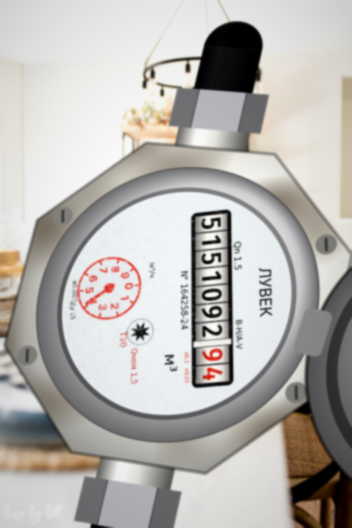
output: **5151092.944** m³
